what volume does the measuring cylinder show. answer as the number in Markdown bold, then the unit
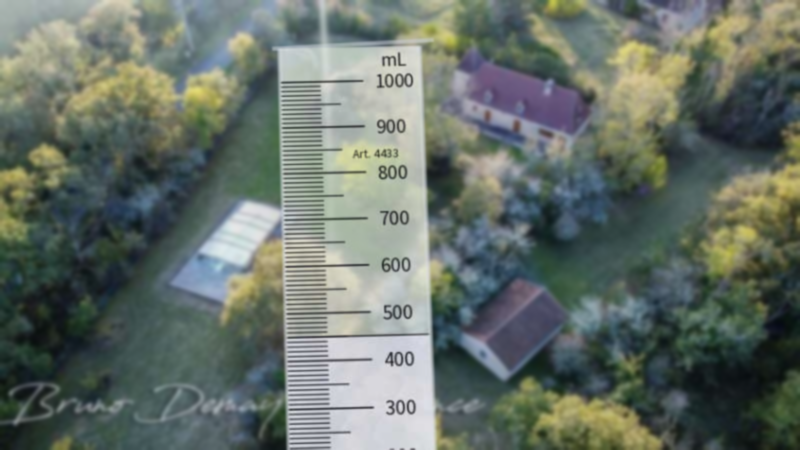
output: **450** mL
